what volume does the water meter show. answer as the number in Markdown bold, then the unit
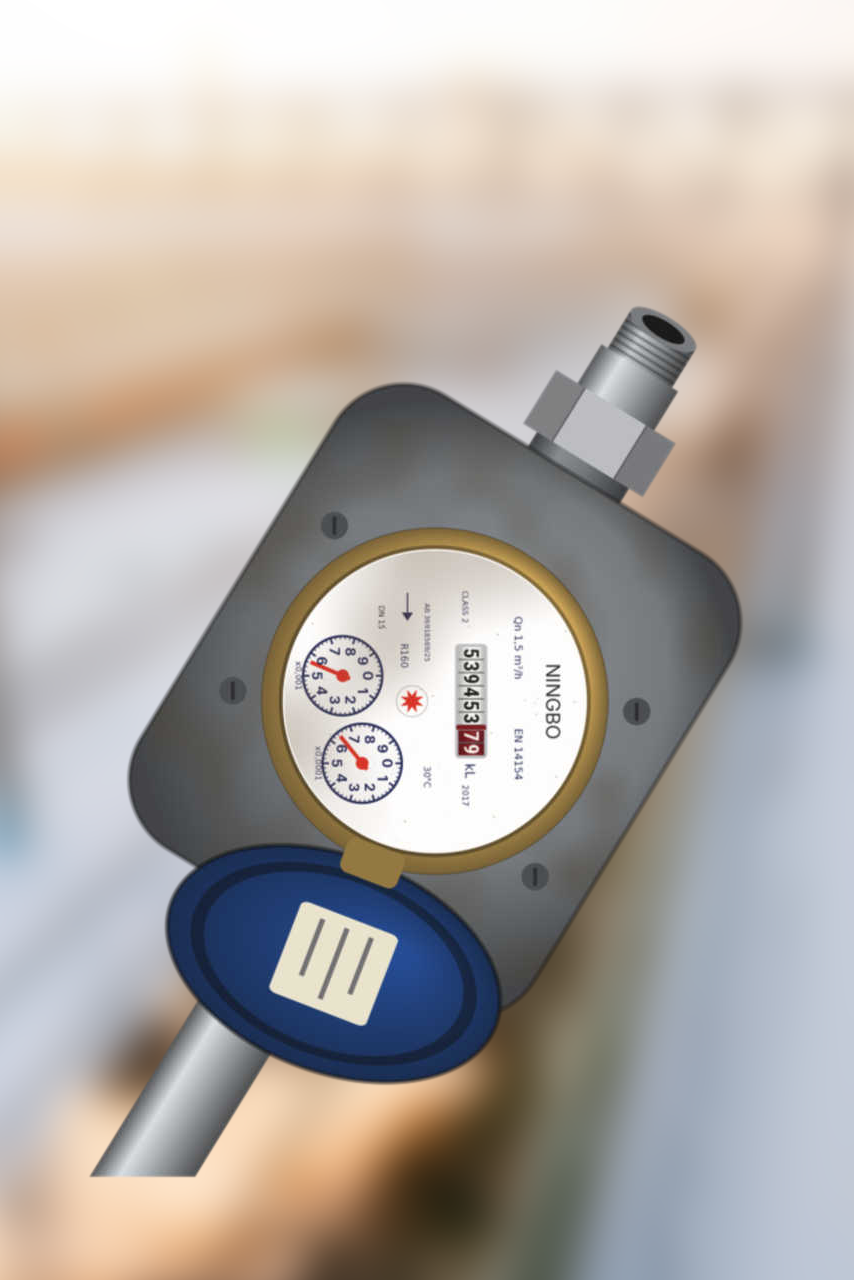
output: **539453.7956** kL
